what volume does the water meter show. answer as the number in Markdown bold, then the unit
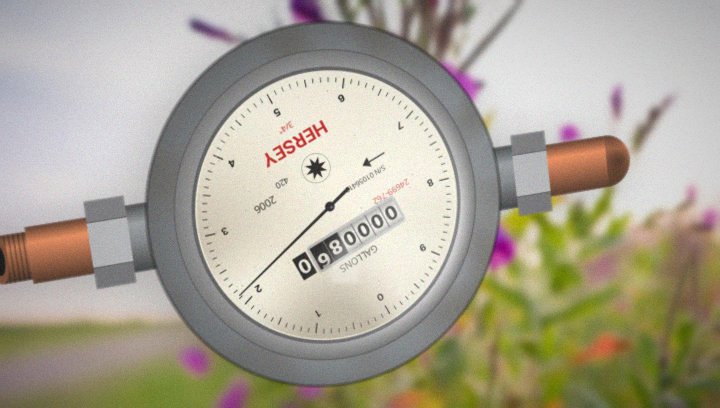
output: **862.1** gal
